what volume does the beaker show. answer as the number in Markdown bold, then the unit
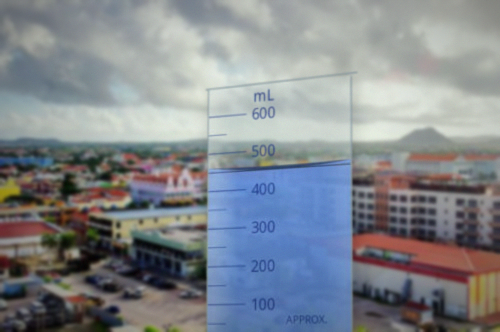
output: **450** mL
